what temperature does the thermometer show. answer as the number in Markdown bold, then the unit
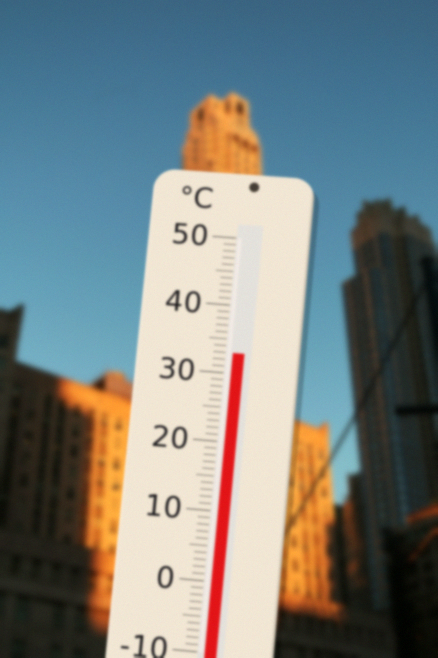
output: **33** °C
